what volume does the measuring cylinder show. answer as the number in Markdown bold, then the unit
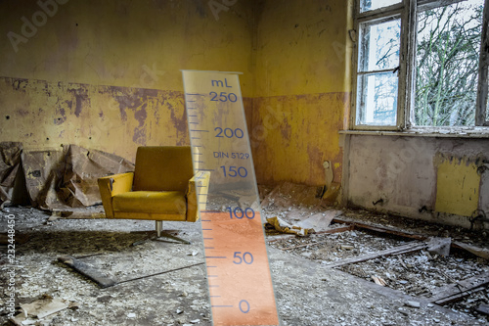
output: **100** mL
